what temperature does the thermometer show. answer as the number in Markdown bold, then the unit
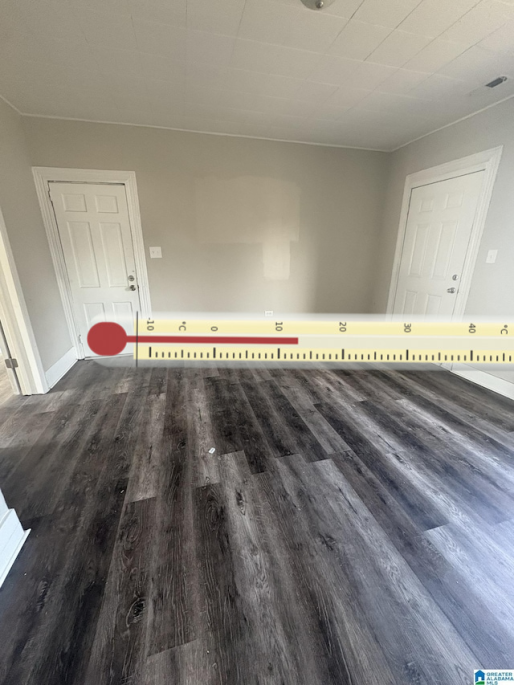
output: **13** °C
